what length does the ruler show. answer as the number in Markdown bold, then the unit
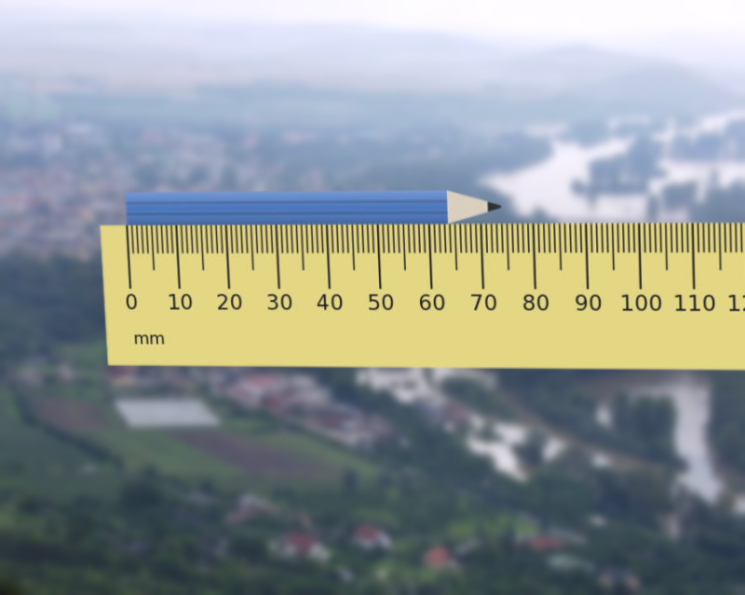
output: **74** mm
